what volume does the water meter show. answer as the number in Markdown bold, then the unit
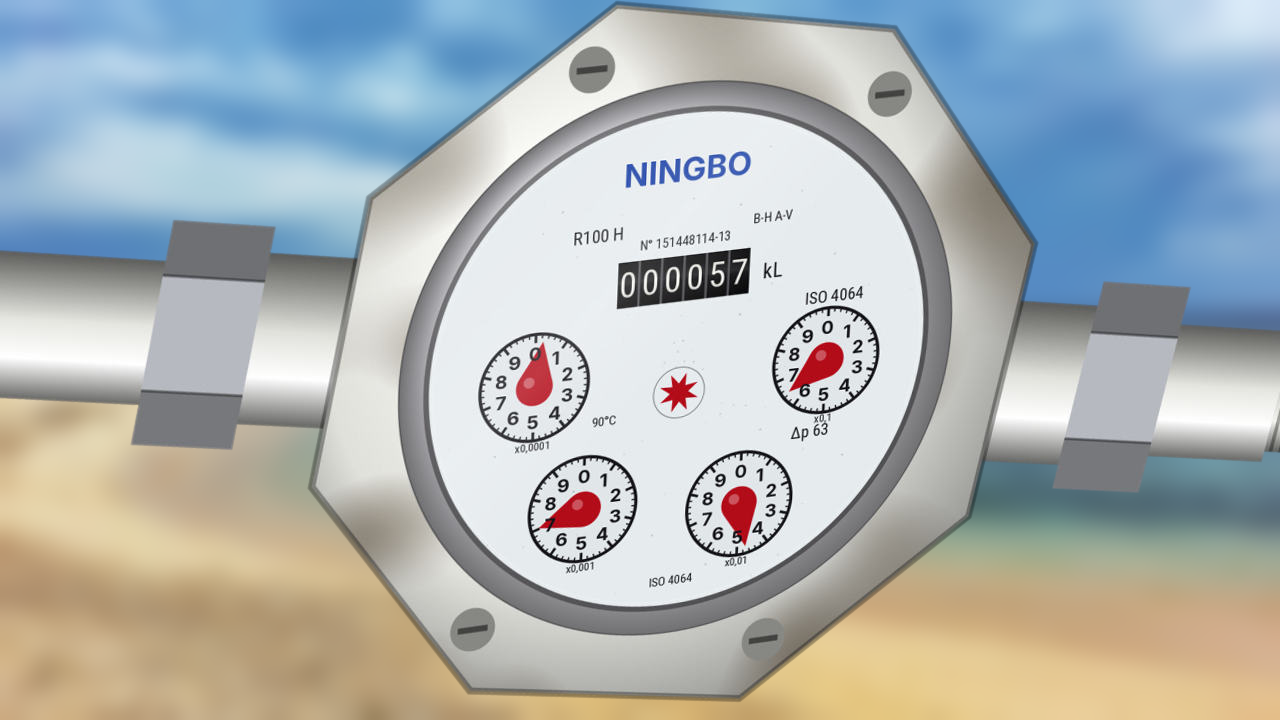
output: **57.6470** kL
